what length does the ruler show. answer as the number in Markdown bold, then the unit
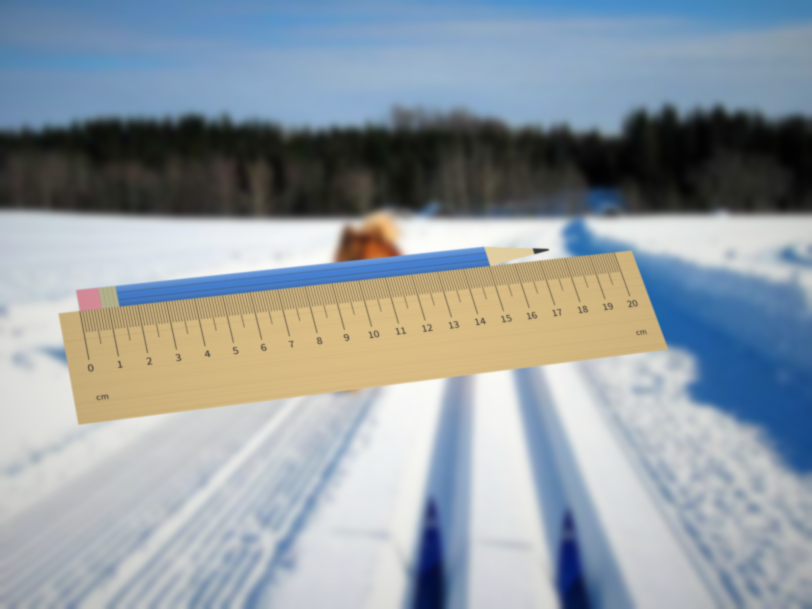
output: **17.5** cm
